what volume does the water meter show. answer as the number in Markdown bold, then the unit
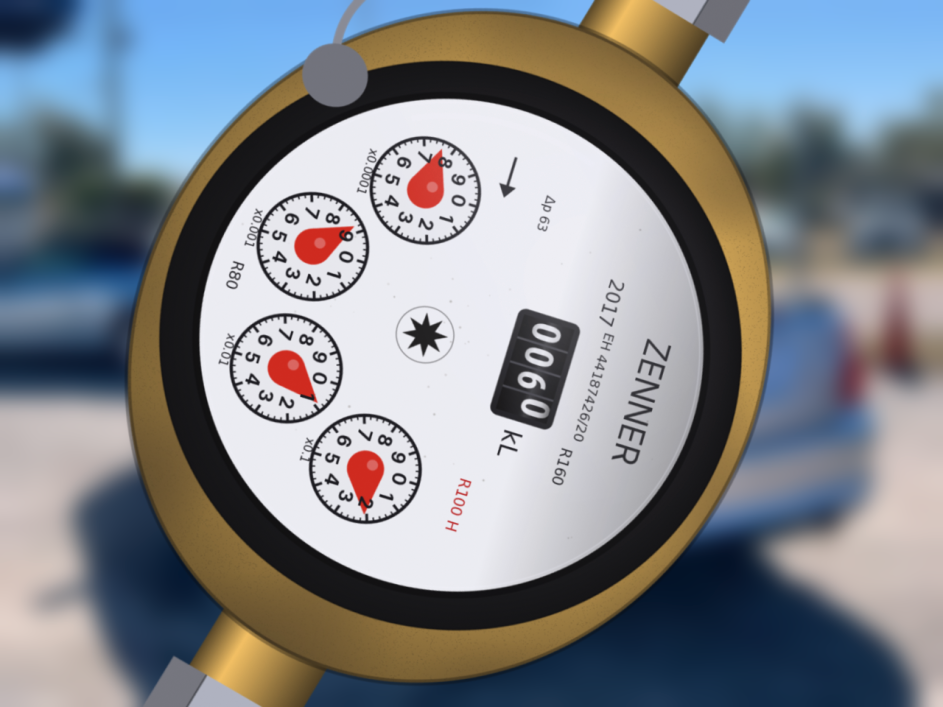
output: **60.2087** kL
